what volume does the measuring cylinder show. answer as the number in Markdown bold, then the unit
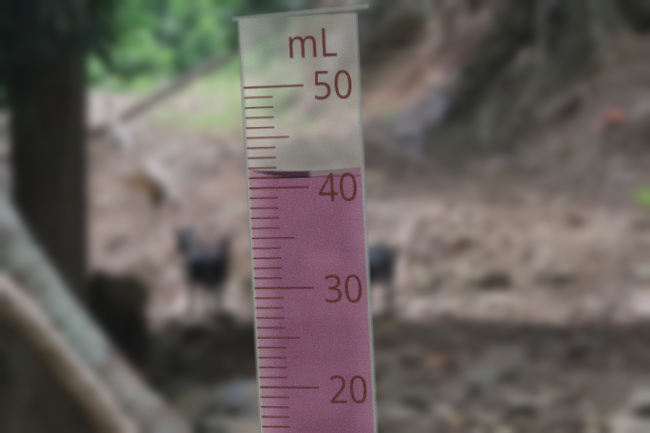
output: **41** mL
